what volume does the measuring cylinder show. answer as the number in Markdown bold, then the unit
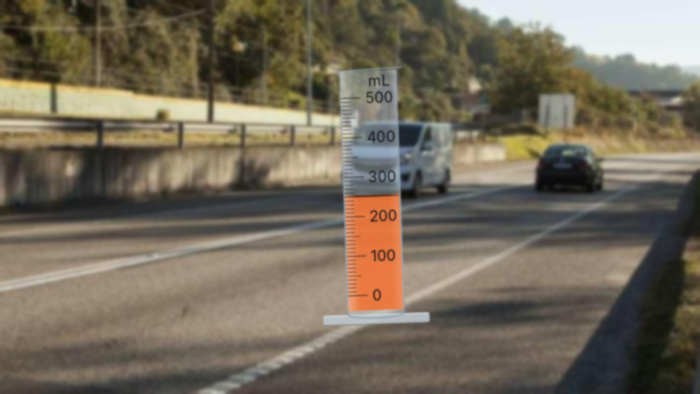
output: **250** mL
